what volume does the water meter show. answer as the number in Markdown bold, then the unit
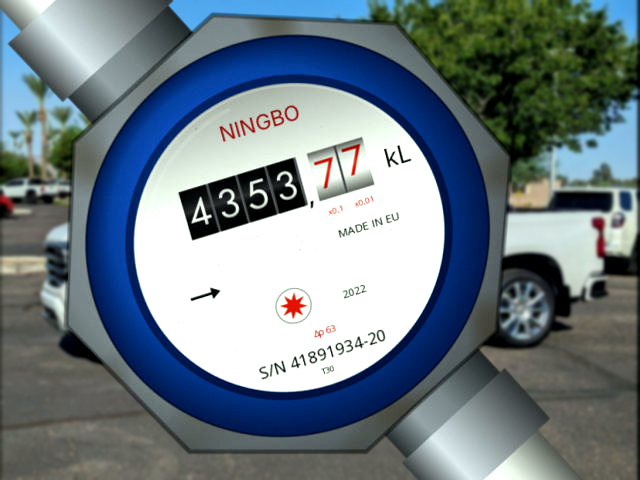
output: **4353.77** kL
